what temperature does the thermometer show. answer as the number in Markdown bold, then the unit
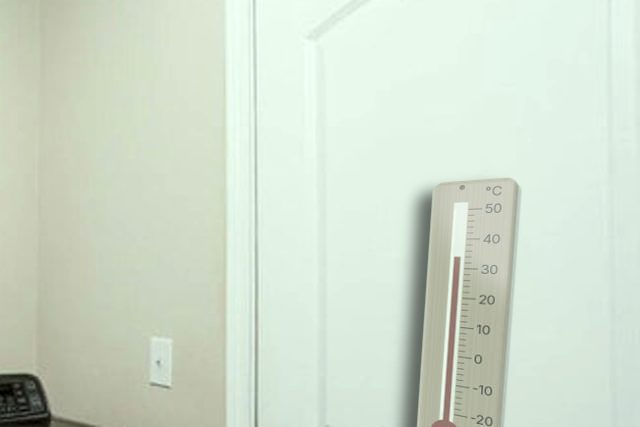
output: **34** °C
